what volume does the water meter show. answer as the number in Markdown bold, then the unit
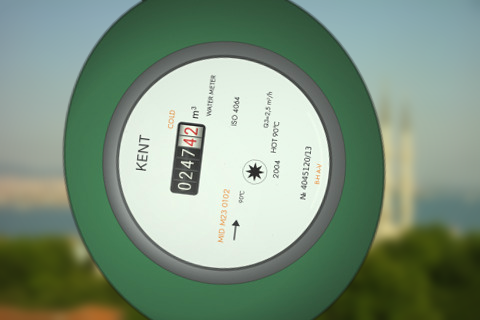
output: **247.42** m³
